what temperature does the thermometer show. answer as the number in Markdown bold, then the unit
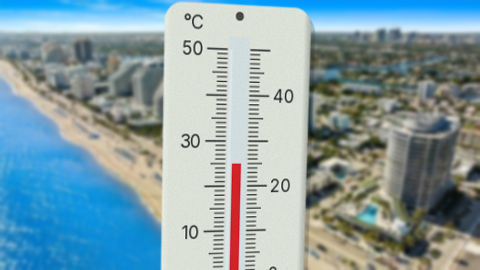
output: **25** °C
